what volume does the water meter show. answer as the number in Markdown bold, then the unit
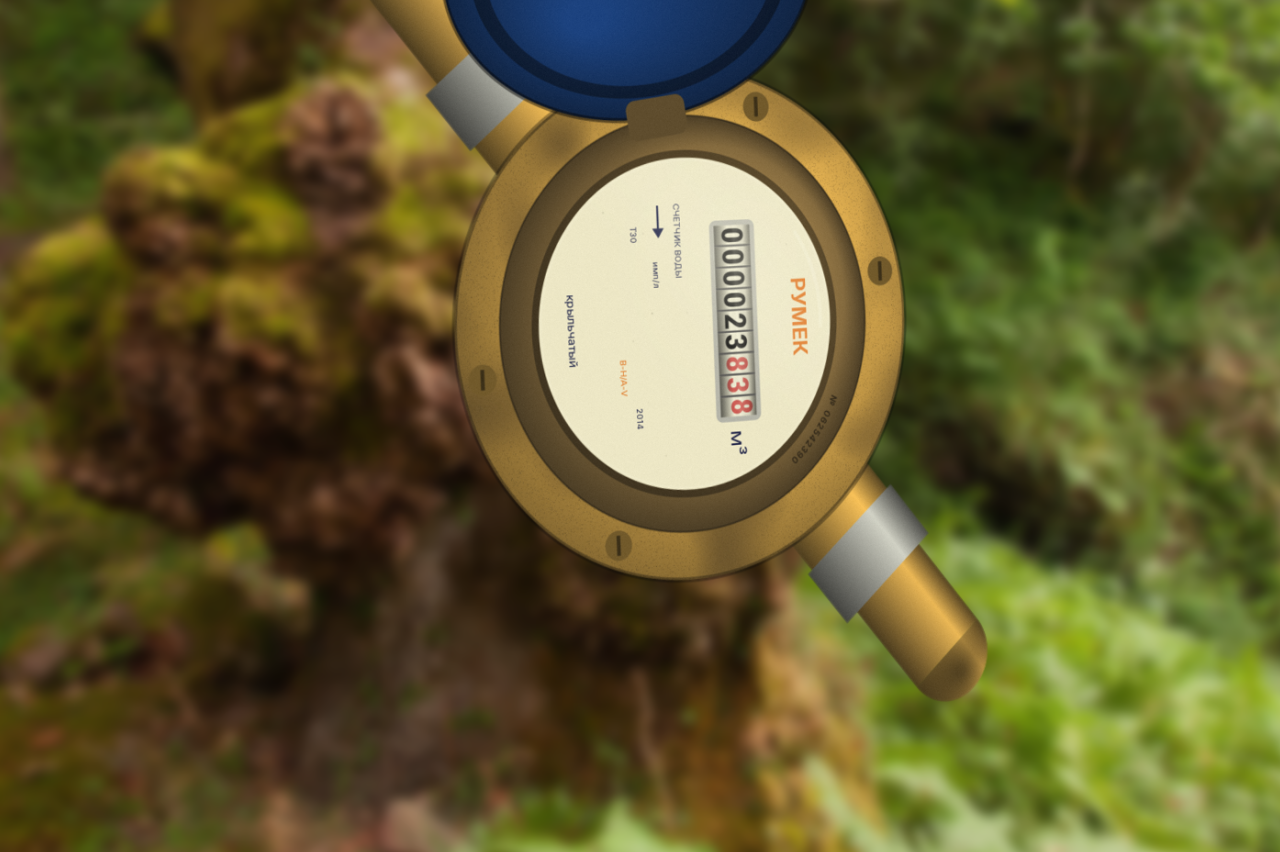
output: **23.838** m³
